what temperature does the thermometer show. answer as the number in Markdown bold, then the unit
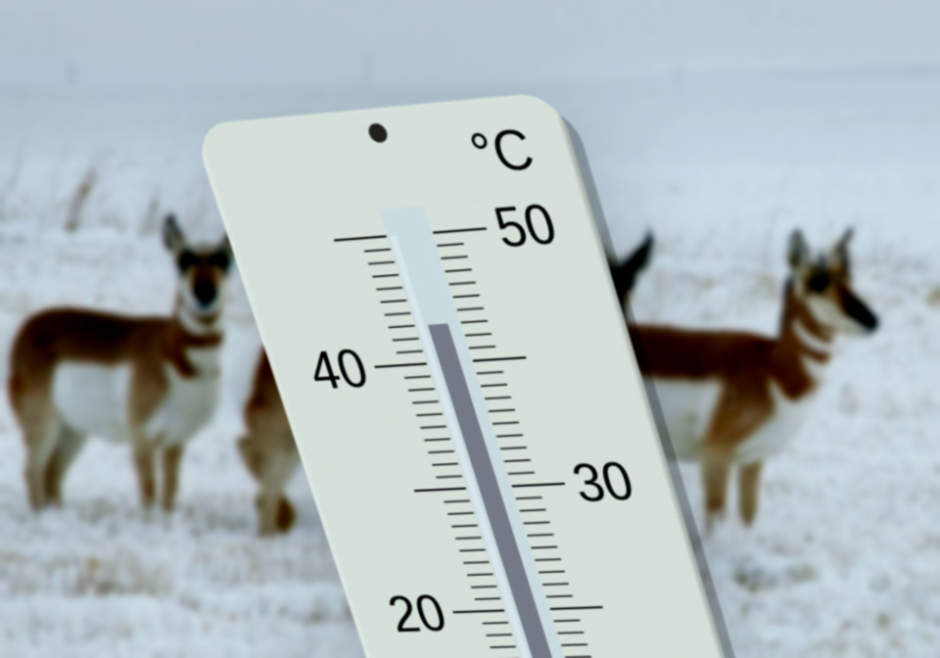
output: **43** °C
